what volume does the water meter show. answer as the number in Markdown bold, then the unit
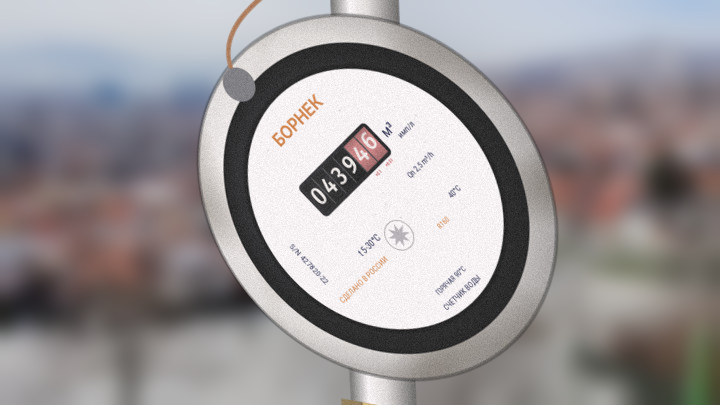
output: **439.46** m³
